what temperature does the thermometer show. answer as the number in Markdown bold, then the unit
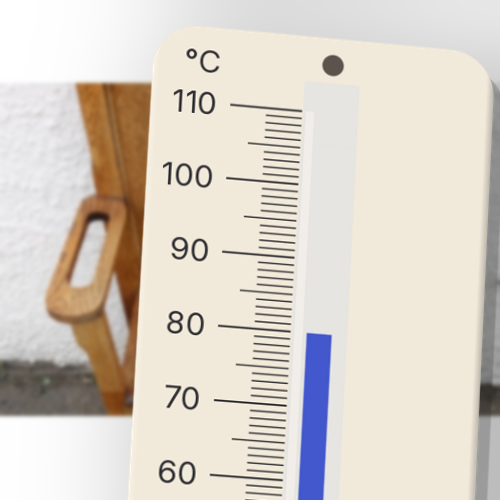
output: **80** °C
